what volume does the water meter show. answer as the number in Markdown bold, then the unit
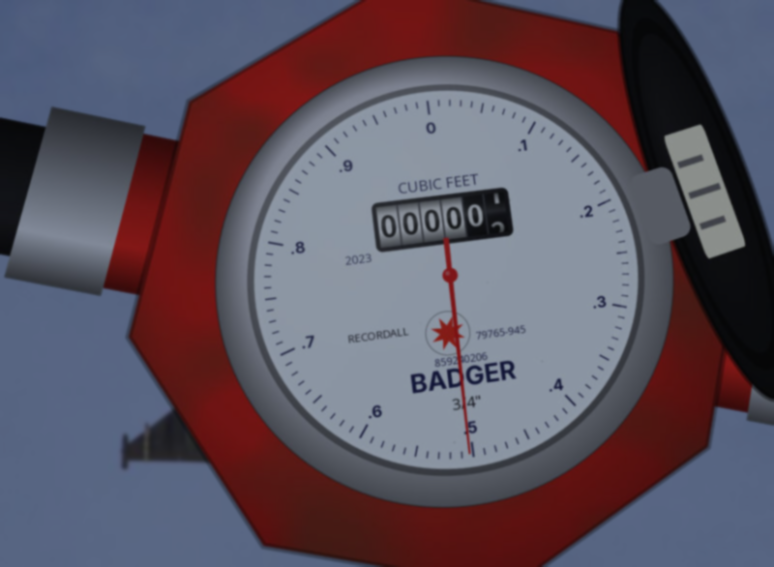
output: **1.50** ft³
